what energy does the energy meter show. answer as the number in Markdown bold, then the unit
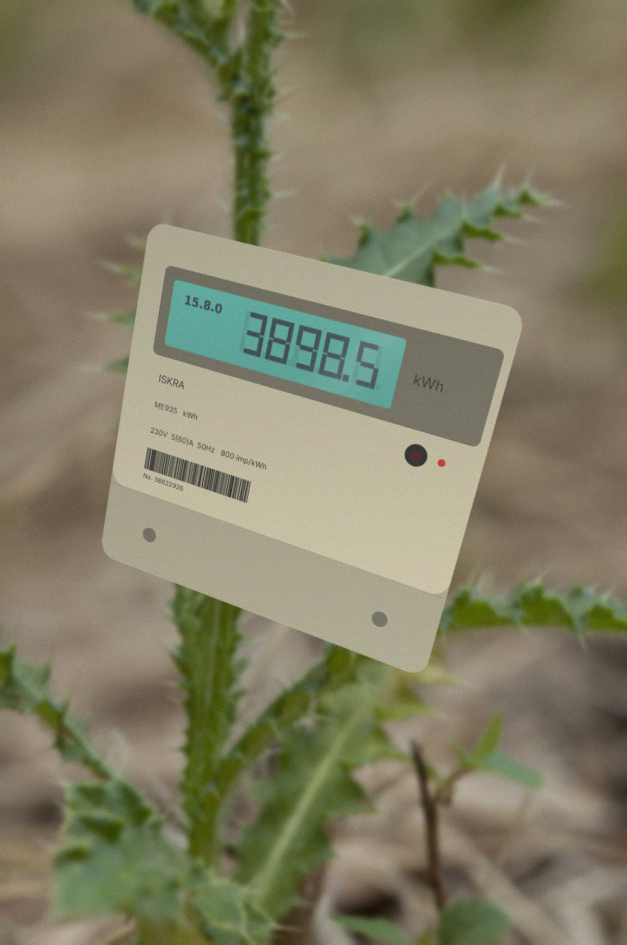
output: **3898.5** kWh
